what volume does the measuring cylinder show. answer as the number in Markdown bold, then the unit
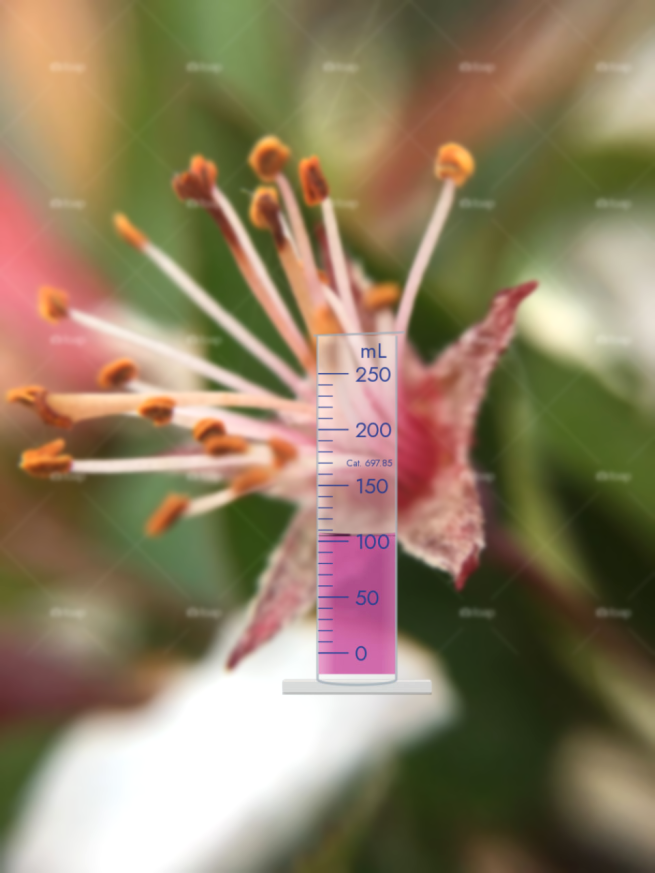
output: **105** mL
